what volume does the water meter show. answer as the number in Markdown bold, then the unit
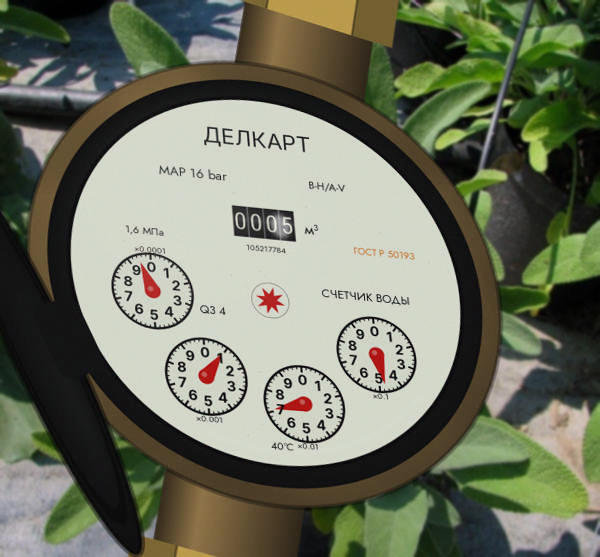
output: **5.4709** m³
